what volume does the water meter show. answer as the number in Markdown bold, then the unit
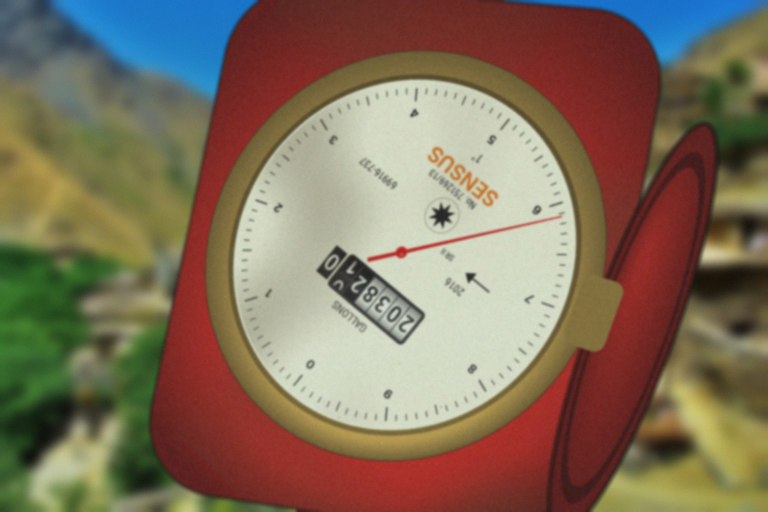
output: **2038206.1** gal
